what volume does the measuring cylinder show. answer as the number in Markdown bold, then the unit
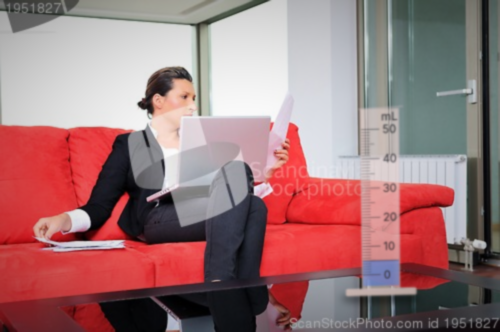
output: **5** mL
